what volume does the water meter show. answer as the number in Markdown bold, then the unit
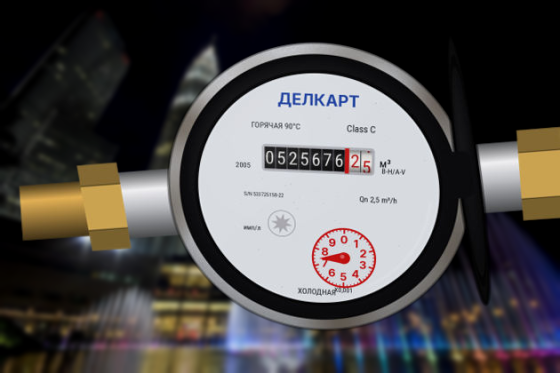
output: **525676.247** m³
